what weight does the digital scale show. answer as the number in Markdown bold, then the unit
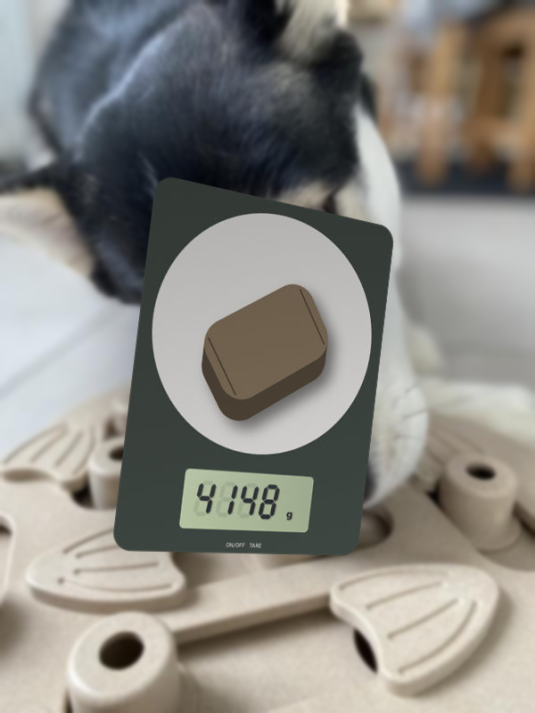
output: **4148** g
